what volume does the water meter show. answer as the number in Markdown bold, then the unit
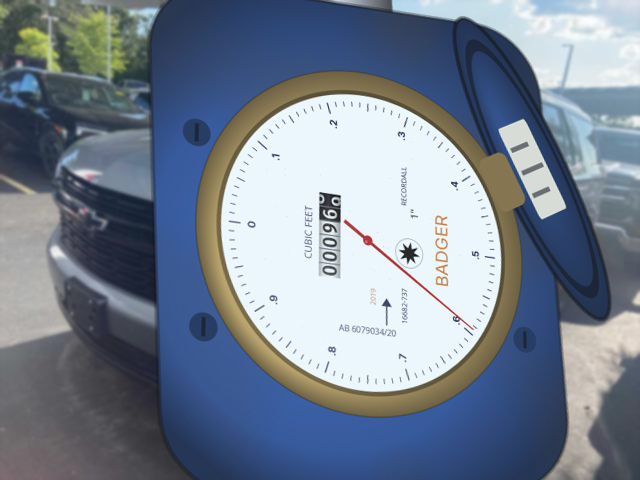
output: **968.59** ft³
